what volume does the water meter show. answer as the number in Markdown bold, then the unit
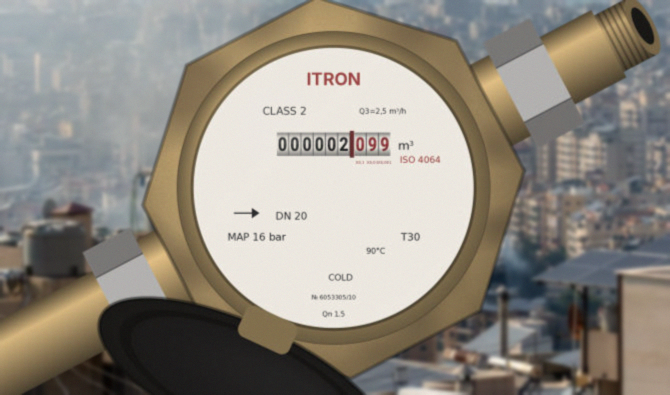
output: **2.099** m³
